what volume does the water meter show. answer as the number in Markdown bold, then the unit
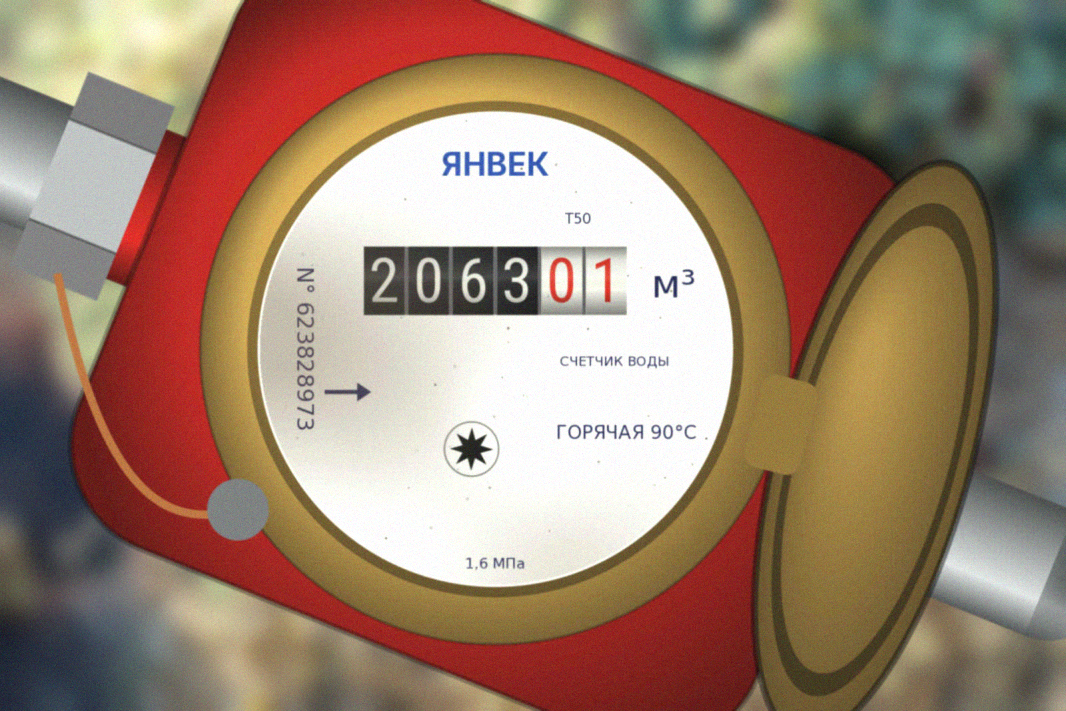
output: **2063.01** m³
